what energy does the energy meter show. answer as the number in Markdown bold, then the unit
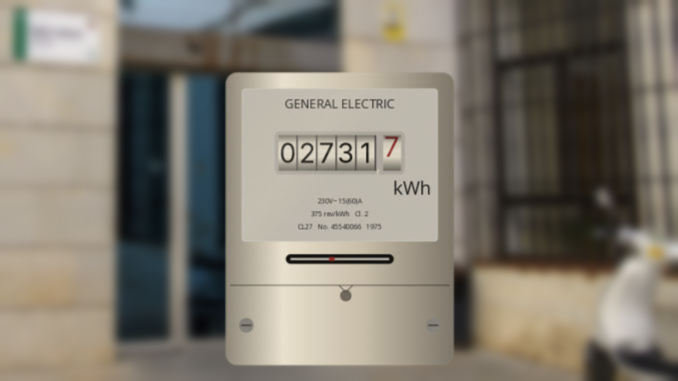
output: **2731.7** kWh
